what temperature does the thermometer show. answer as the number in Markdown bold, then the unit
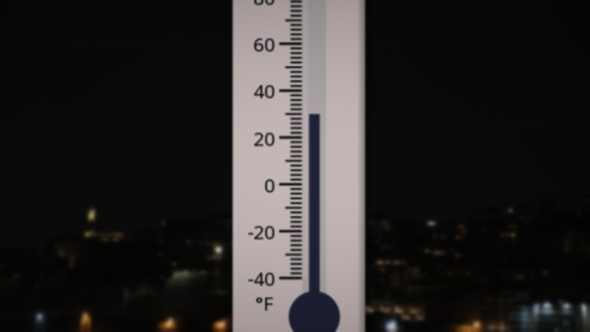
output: **30** °F
